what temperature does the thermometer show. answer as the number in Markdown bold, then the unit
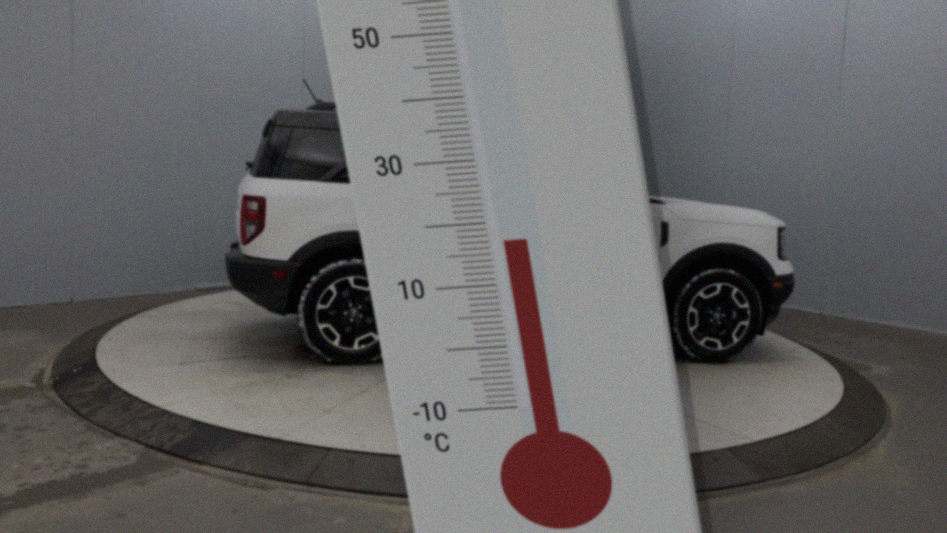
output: **17** °C
